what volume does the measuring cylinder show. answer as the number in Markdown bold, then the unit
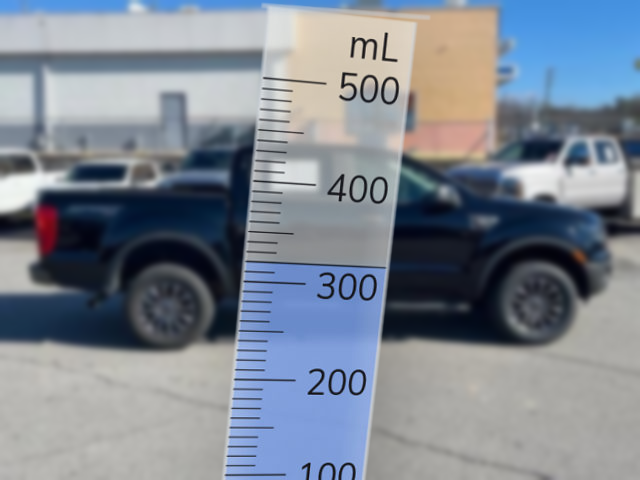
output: **320** mL
